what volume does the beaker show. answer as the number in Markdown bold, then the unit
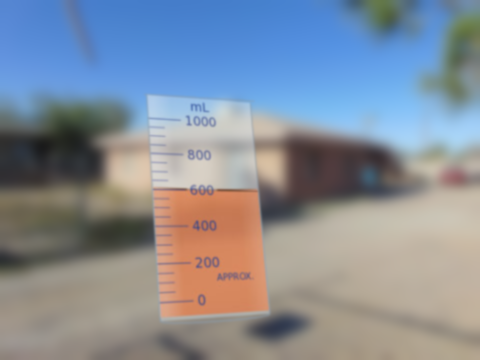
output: **600** mL
